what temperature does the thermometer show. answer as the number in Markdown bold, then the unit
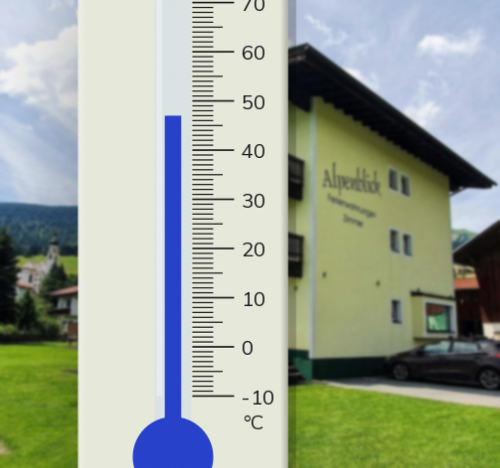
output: **47** °C
